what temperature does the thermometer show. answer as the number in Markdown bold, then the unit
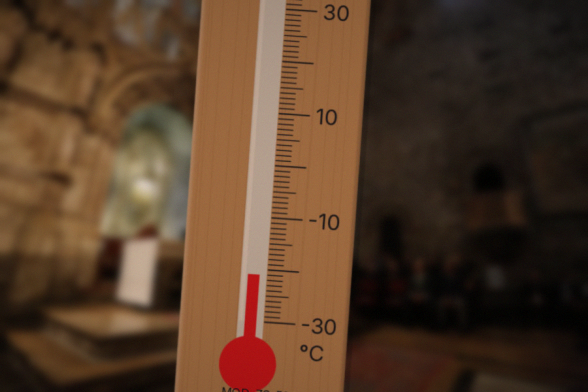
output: **-21** °C
